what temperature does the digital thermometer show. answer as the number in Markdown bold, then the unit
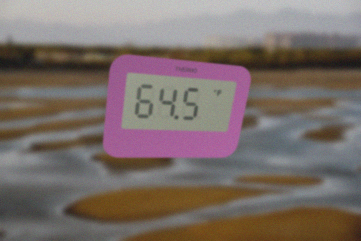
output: **64.5** °F
